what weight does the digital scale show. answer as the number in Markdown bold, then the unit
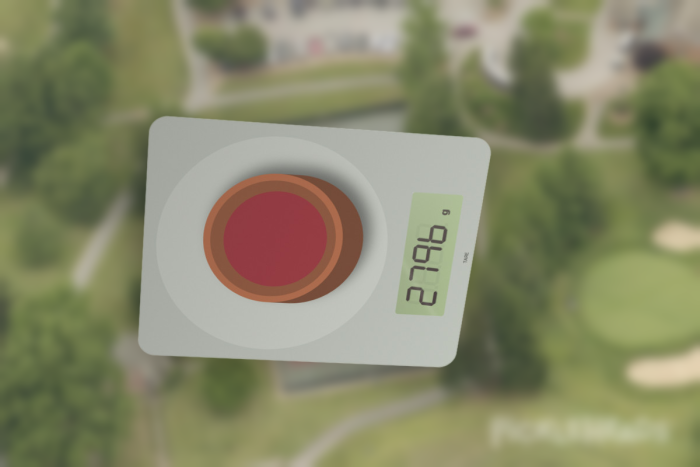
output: **2796** g
